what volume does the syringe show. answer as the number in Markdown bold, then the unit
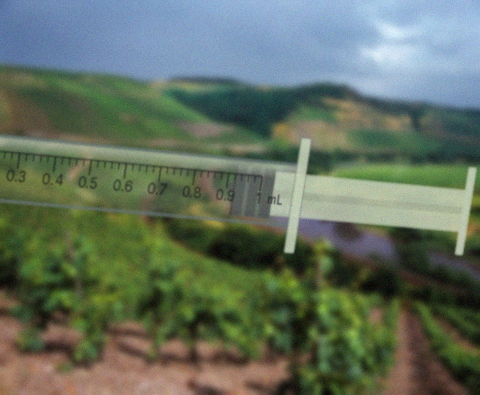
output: **0.92** mL
